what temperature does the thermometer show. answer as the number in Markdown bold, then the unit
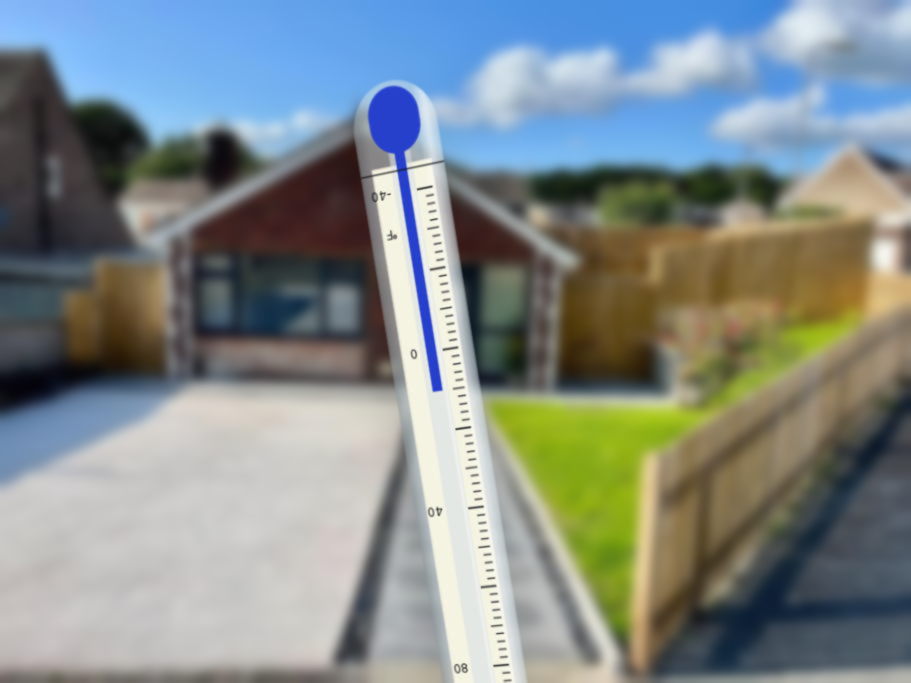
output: **10** °F
